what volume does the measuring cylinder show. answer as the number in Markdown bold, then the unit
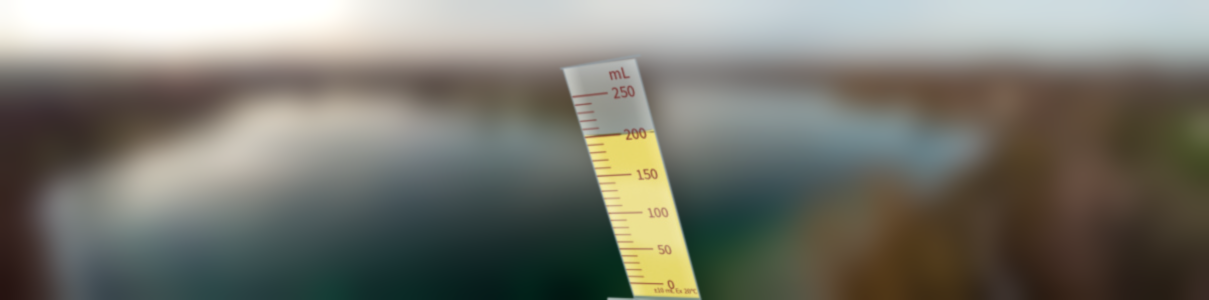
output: **200** mL
